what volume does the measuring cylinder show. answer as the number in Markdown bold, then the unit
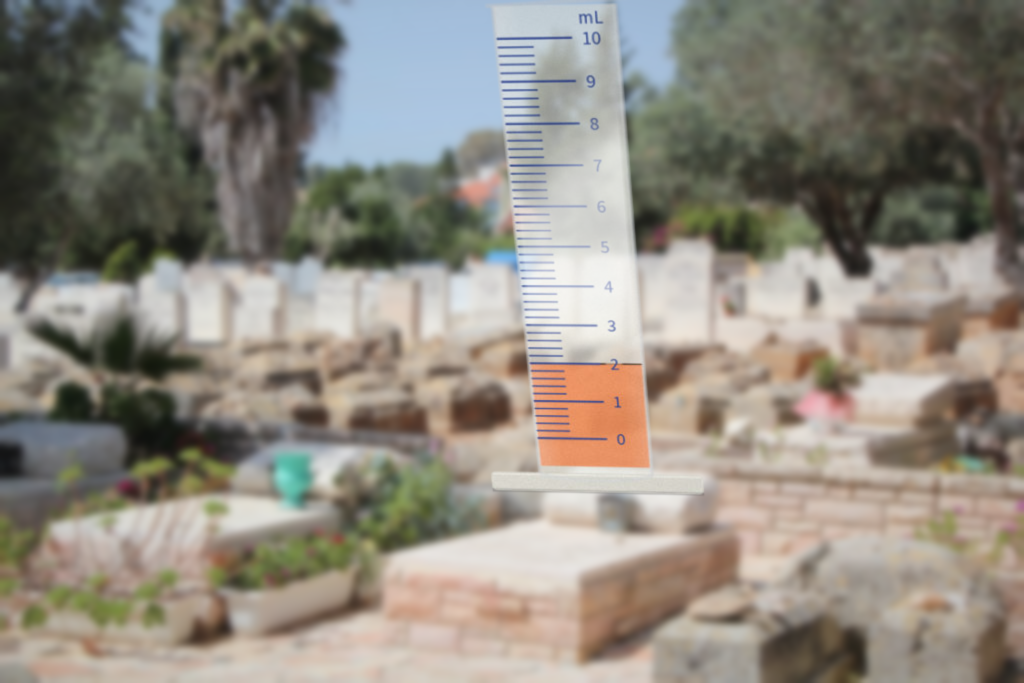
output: **2** mL
